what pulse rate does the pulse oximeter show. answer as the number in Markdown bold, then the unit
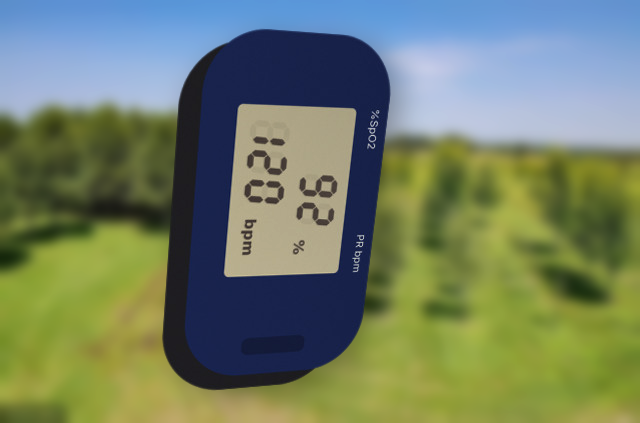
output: **120** bpm
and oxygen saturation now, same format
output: **92** %
